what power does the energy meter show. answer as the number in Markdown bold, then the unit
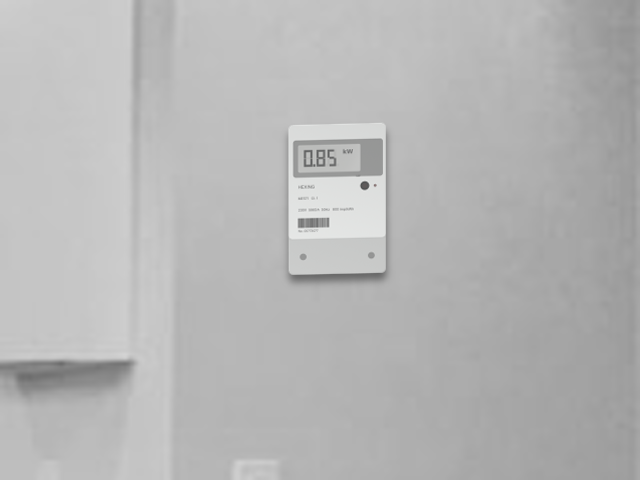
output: **0.85** kW
